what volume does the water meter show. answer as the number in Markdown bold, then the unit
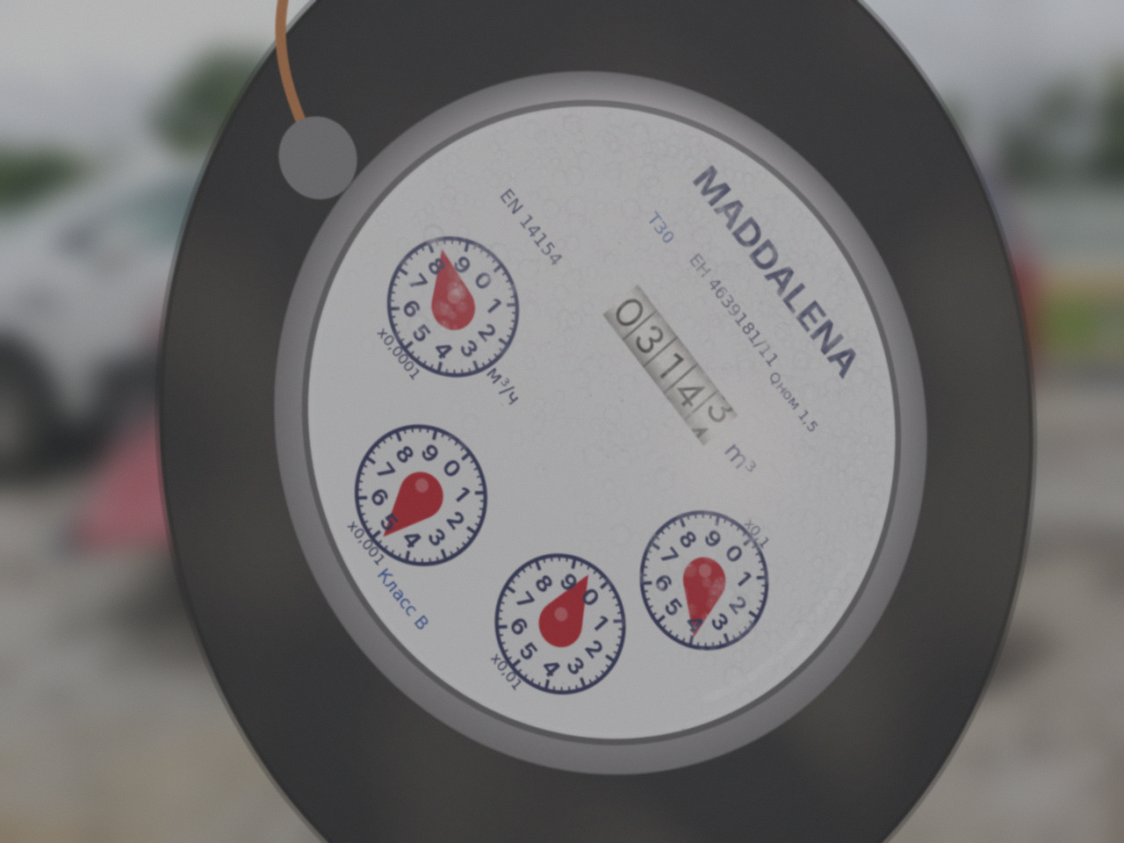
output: **3143.3948** m³
